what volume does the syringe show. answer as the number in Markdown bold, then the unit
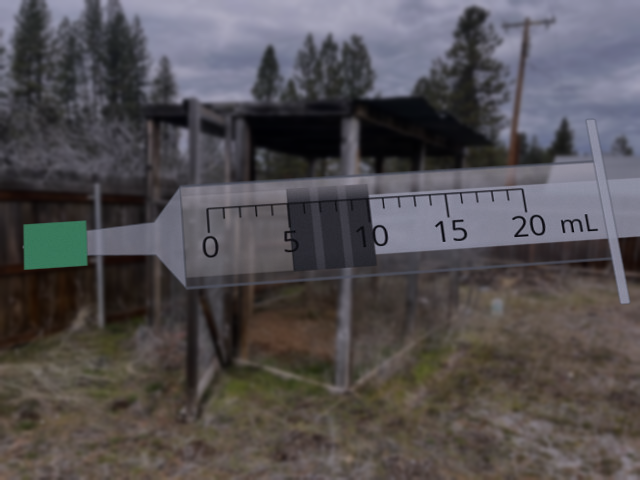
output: **5** mL
